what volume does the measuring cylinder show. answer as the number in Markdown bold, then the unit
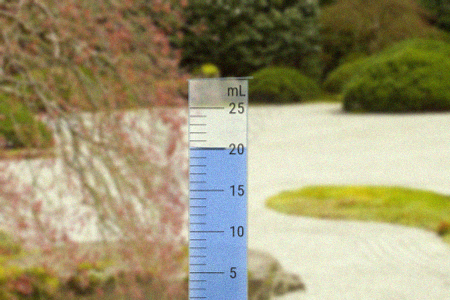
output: **20** mL
